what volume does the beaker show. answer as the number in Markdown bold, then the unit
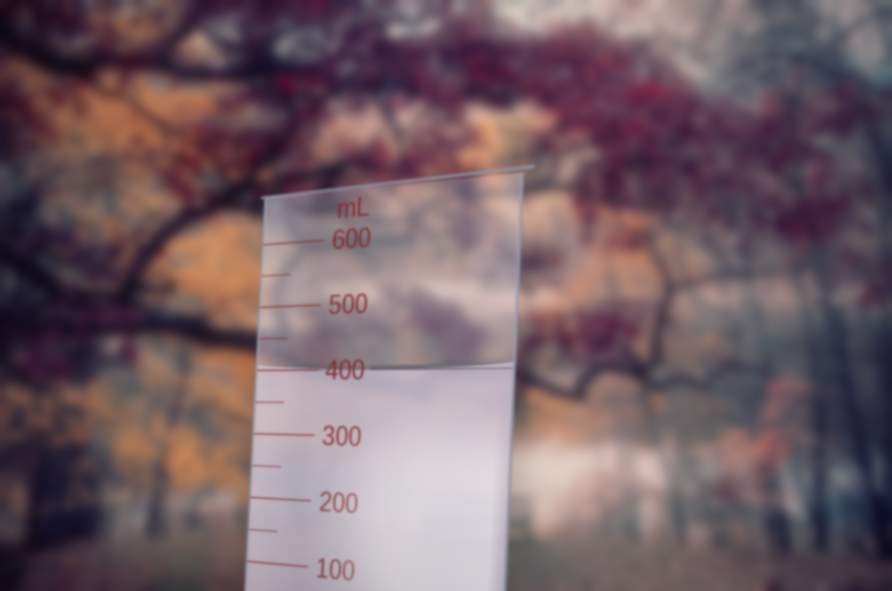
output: **400** mL
